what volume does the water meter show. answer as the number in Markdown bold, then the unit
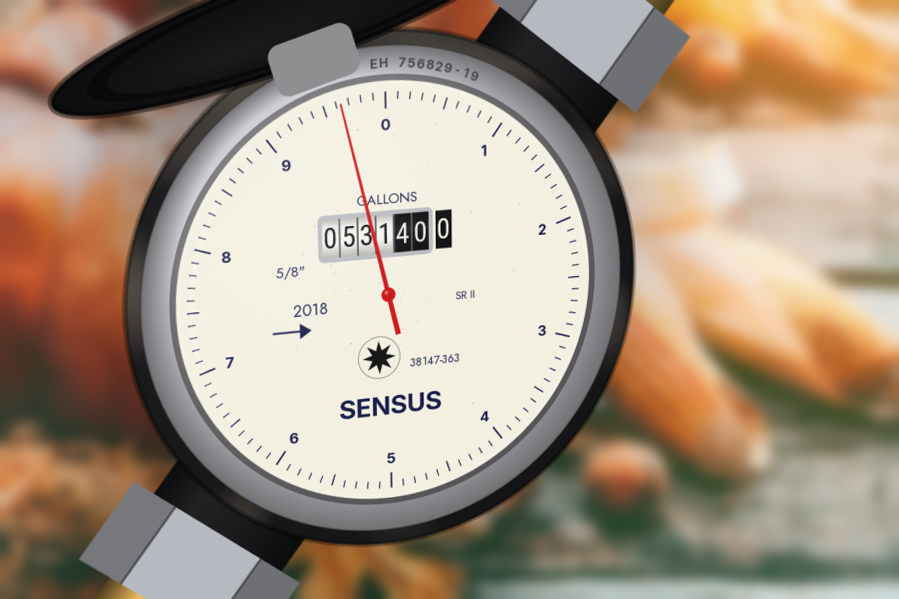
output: **531399.6** gal
